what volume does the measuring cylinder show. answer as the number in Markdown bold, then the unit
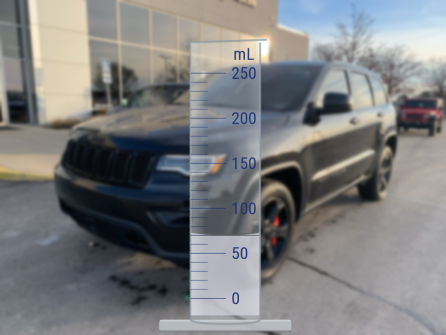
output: **70** mL
